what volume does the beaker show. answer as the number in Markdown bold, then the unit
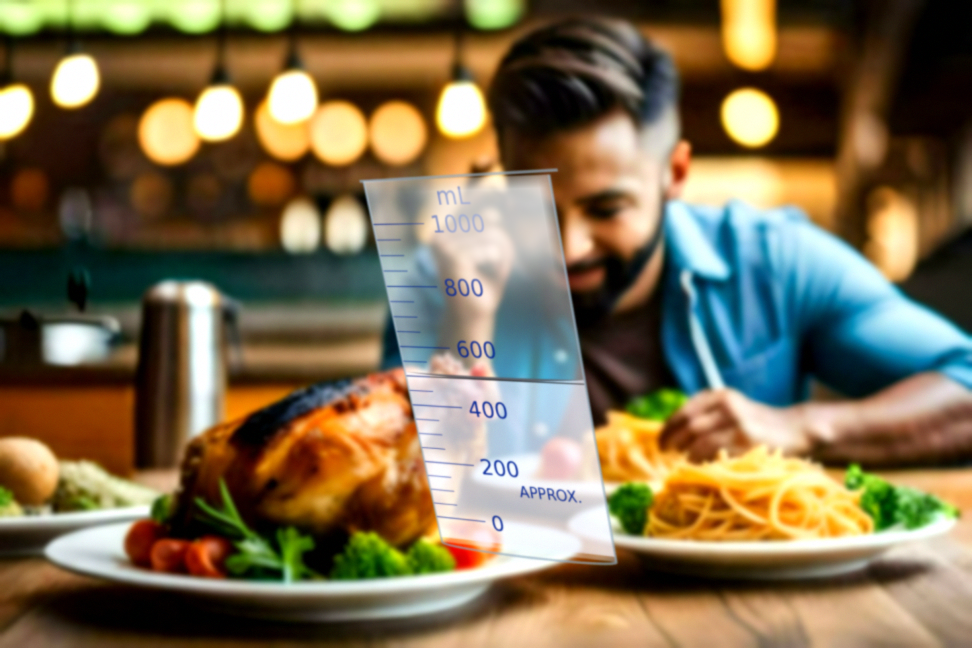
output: **500** mL
